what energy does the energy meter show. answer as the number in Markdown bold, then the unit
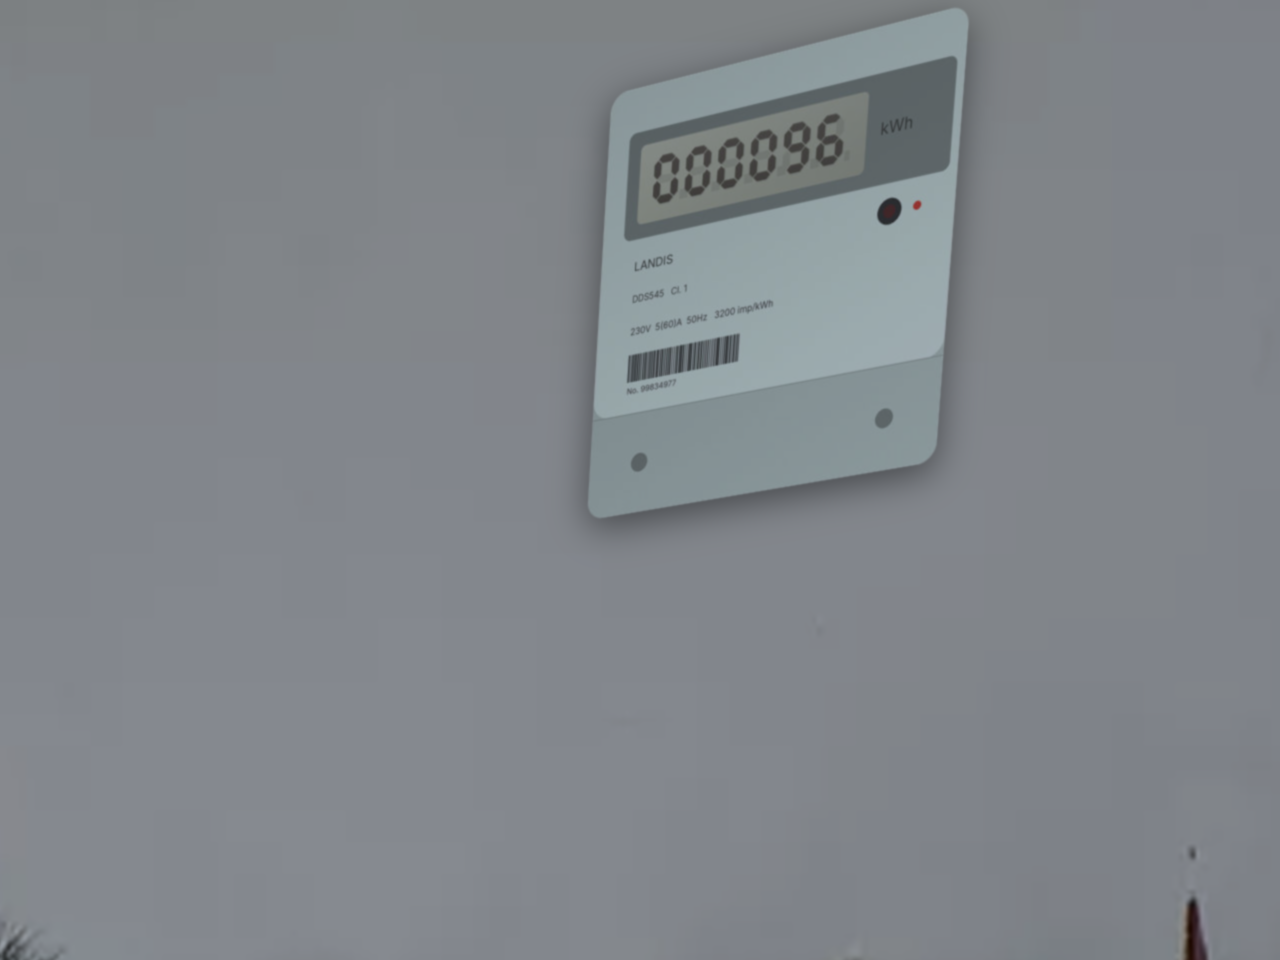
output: **96** kWh
